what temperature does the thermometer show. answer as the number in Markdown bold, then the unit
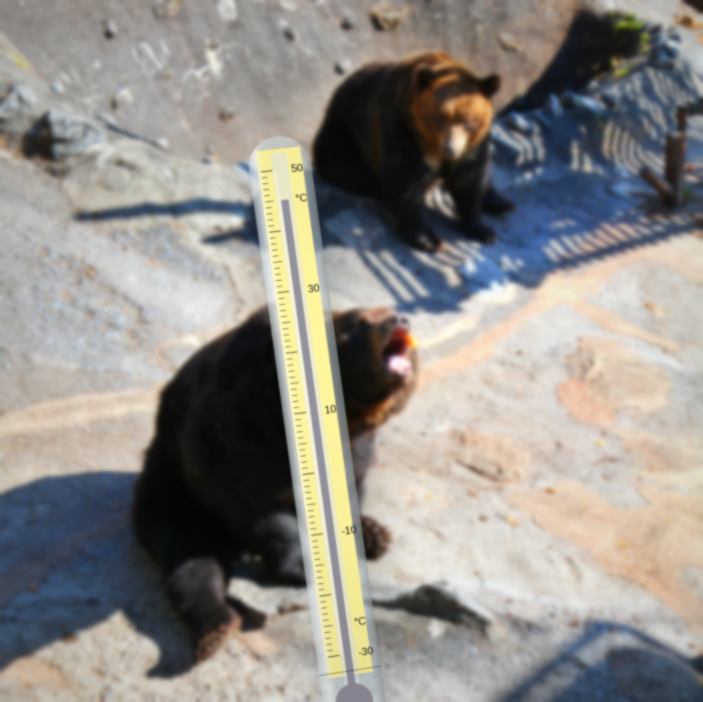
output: **45** °C
